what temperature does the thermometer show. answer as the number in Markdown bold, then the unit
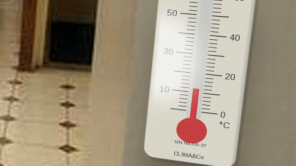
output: **12** °C
